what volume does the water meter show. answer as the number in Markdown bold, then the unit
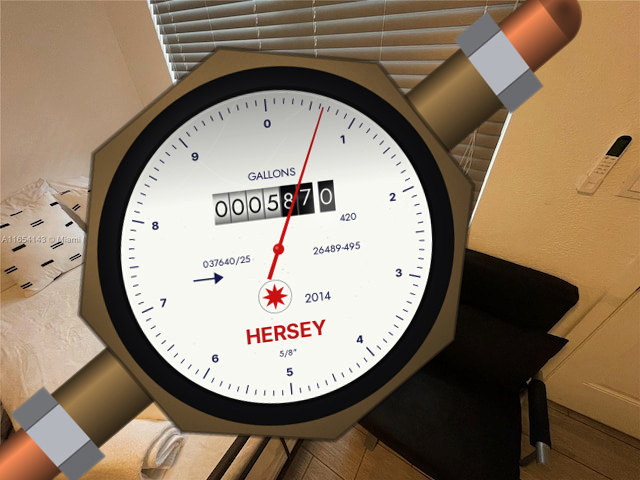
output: **5870.6** gal
